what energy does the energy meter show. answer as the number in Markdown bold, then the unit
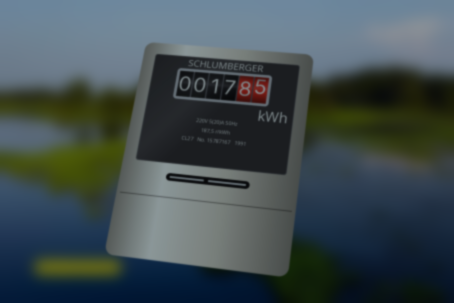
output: **17.85** kWh
